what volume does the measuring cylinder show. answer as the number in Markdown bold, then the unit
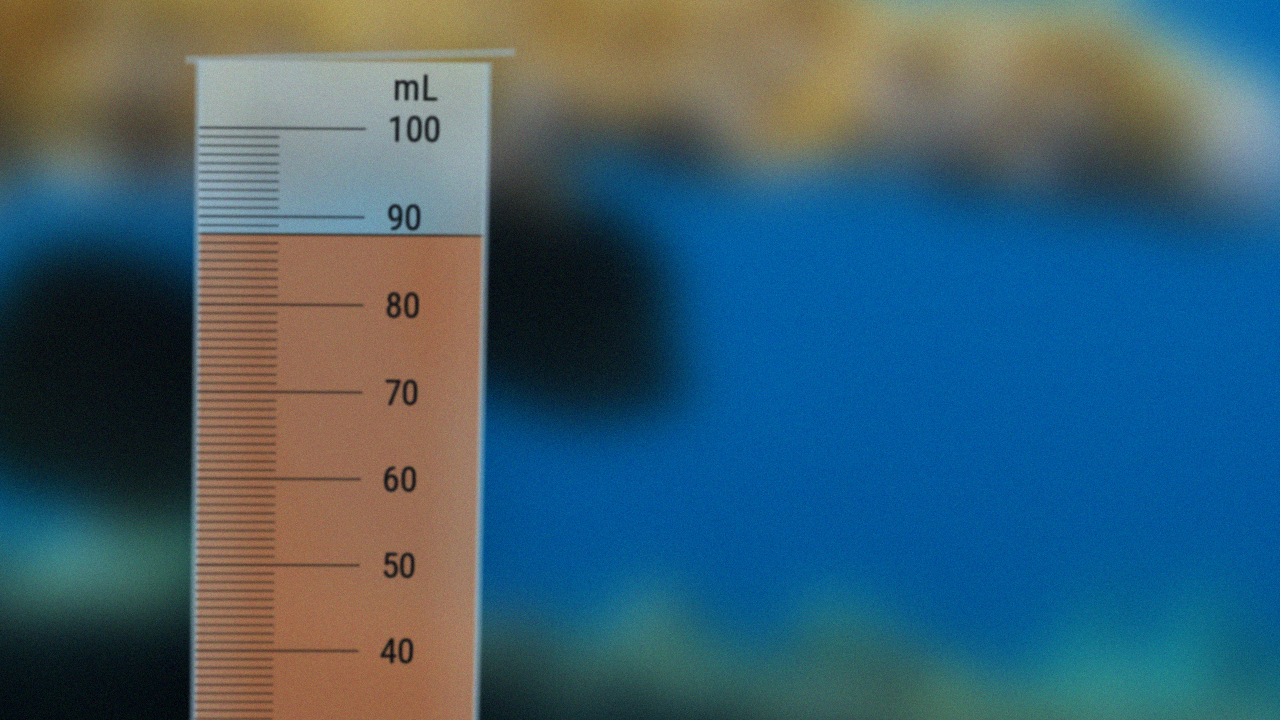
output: **88** mL
